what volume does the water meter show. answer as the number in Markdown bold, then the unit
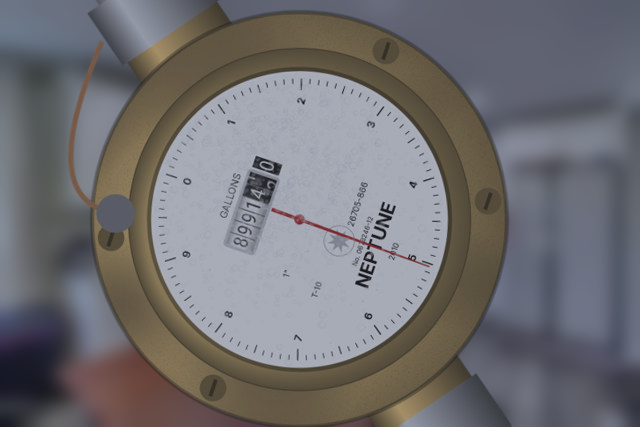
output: **8991415.0** gal
